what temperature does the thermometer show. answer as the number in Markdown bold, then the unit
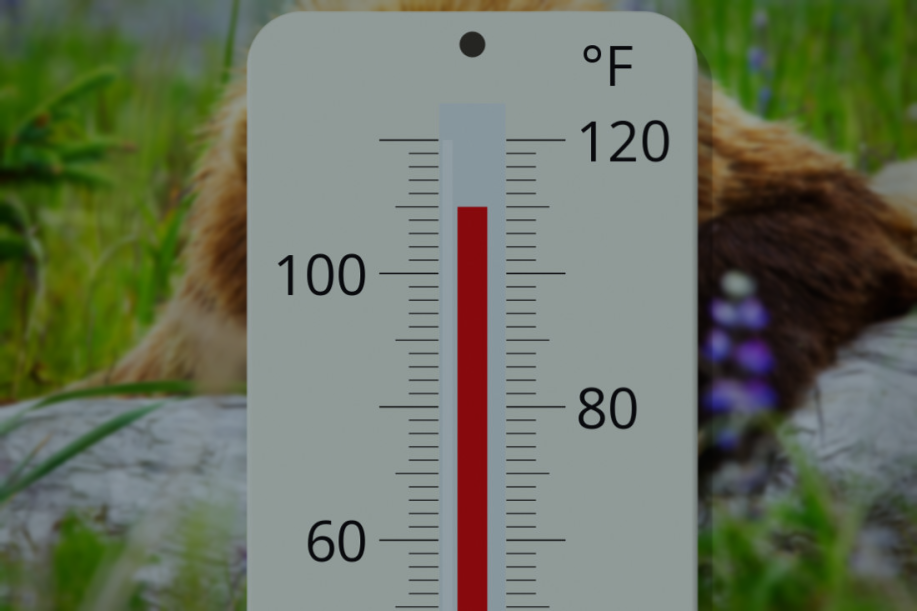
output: **110** °F
